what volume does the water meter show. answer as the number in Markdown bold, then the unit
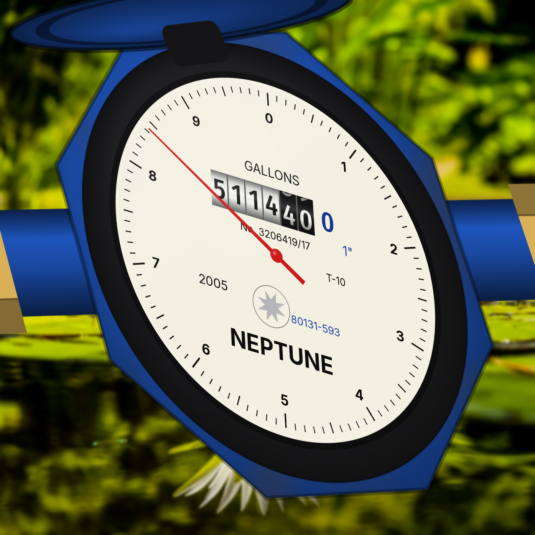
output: **5114398.4** gal
